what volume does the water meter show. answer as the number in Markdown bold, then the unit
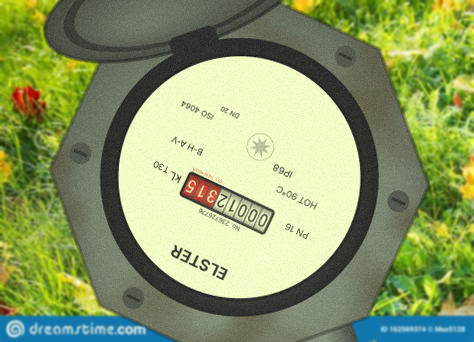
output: **12.315** kL
